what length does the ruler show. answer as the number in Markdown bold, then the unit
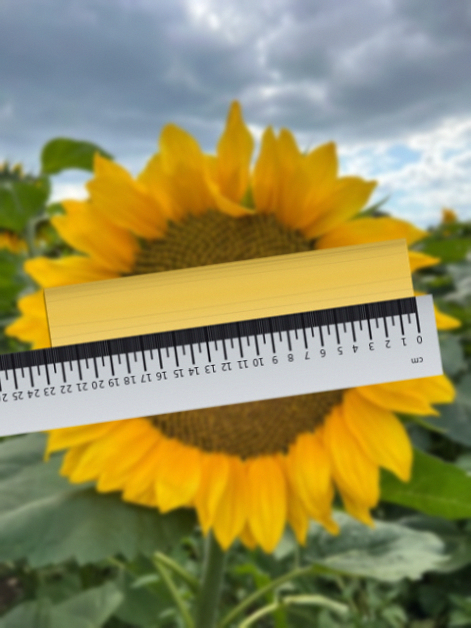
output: **22.5** cm
